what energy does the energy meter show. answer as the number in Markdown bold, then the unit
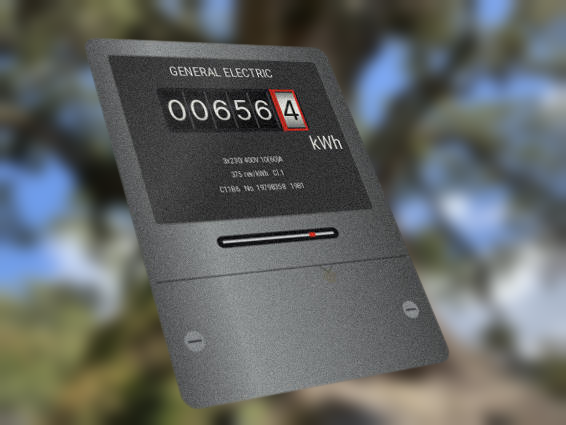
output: **656.4** kWh
